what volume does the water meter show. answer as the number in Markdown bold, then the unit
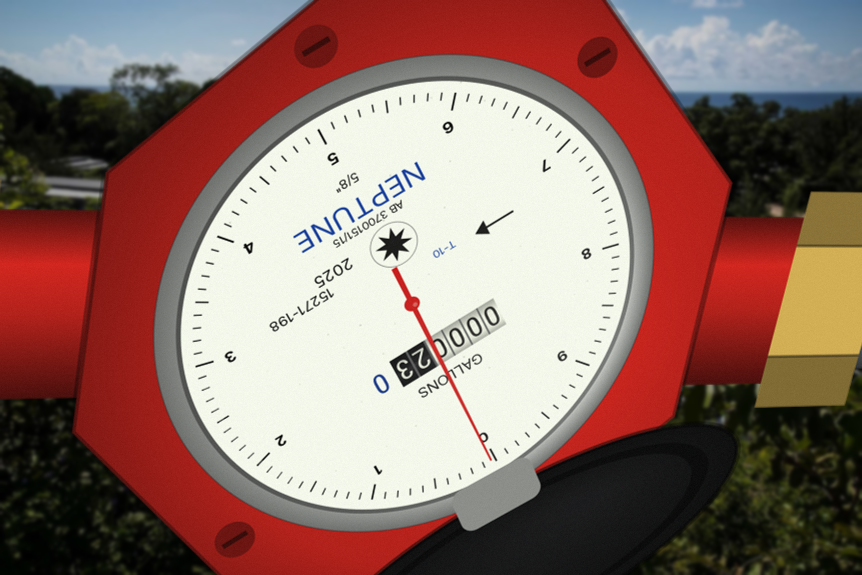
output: **230.0** gal
